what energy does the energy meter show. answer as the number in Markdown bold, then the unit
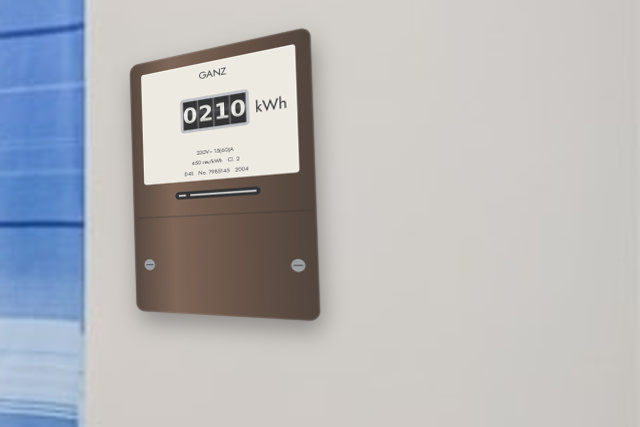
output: **210** kWh
